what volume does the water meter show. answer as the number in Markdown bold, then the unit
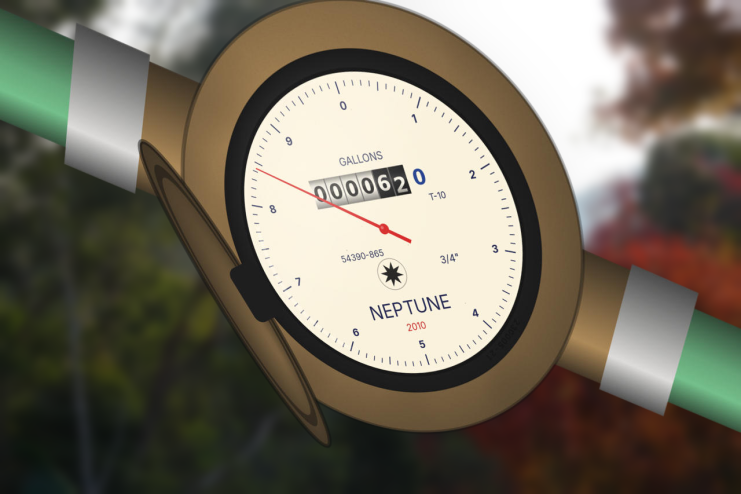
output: **618.4** gal
